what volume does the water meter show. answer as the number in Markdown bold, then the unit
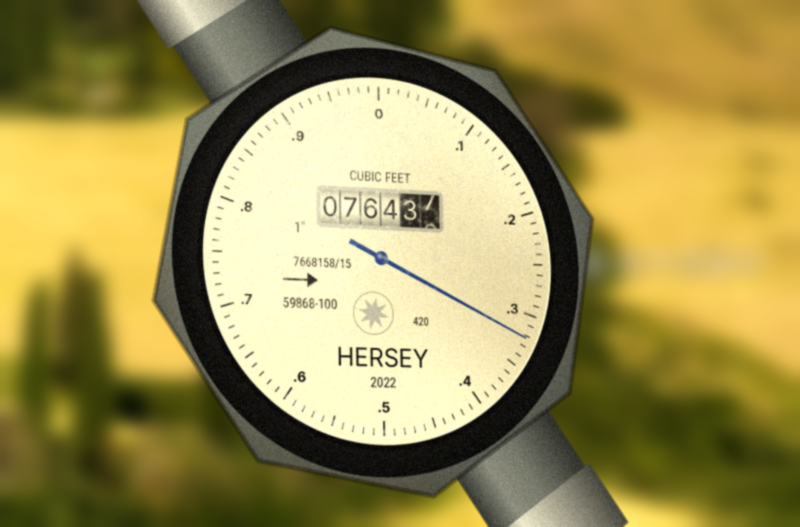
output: **76437.32** ft³
